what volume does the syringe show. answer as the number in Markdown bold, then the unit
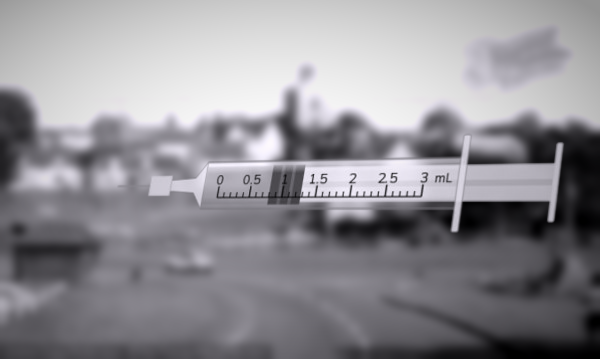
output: **0.8** mL
